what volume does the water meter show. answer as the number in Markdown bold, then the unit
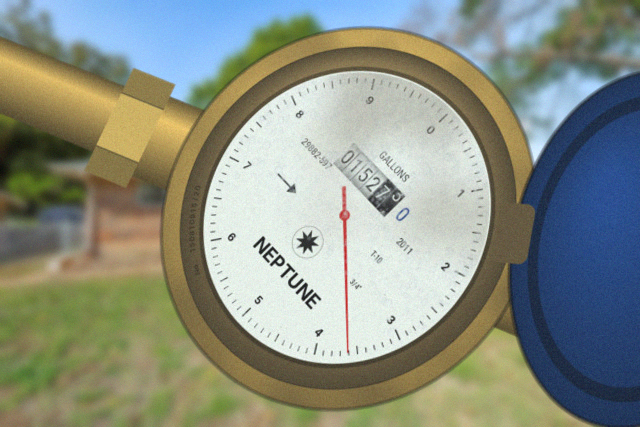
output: **152733.6** gal
